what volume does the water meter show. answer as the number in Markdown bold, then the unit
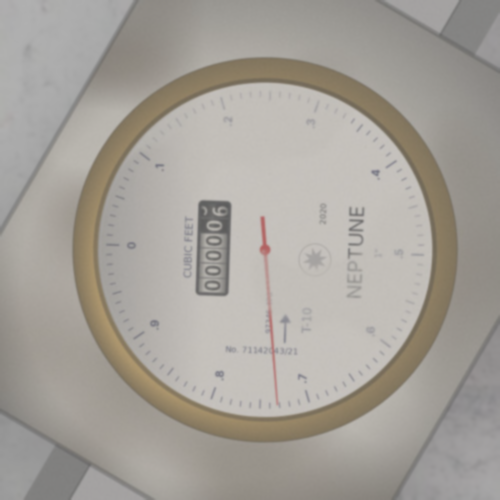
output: **5.73** ft³
